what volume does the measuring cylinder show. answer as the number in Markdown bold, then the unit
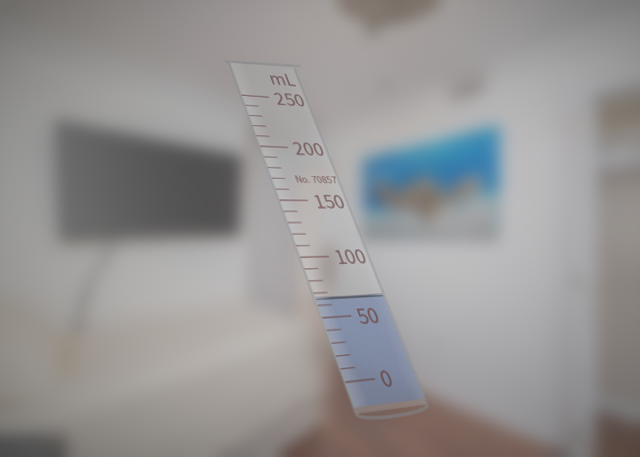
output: **65** mL
